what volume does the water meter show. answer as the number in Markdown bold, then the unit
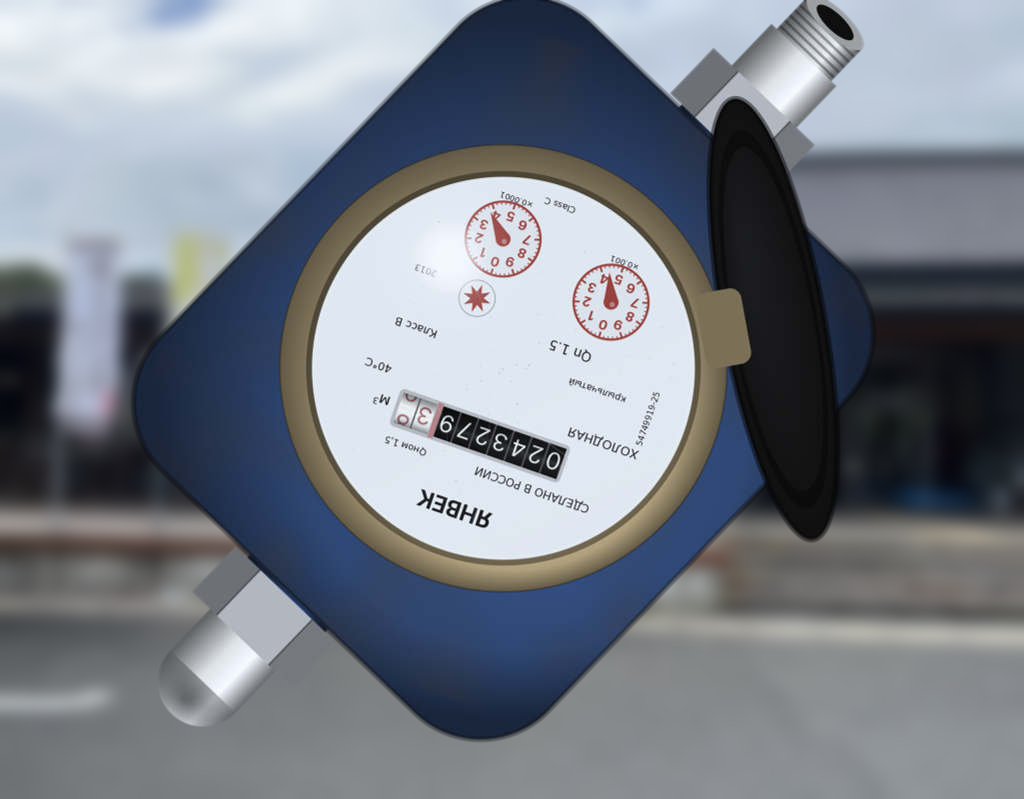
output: **243279.3843** m³
